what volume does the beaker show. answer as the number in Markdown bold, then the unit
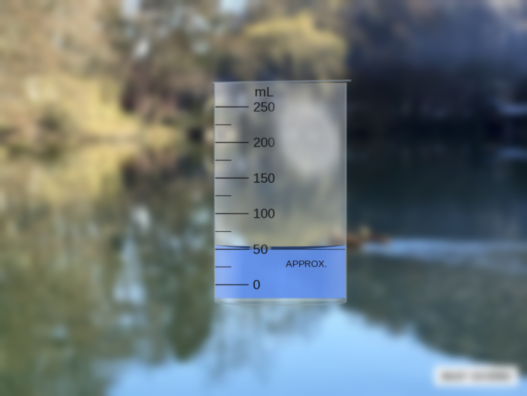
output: **50** mL
